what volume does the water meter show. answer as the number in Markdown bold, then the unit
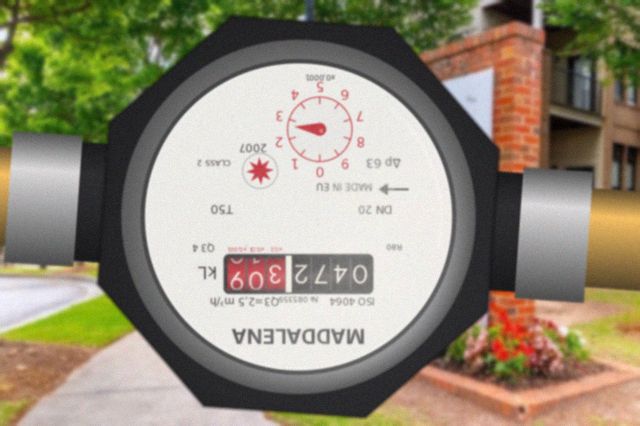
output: **472.3092** kL
